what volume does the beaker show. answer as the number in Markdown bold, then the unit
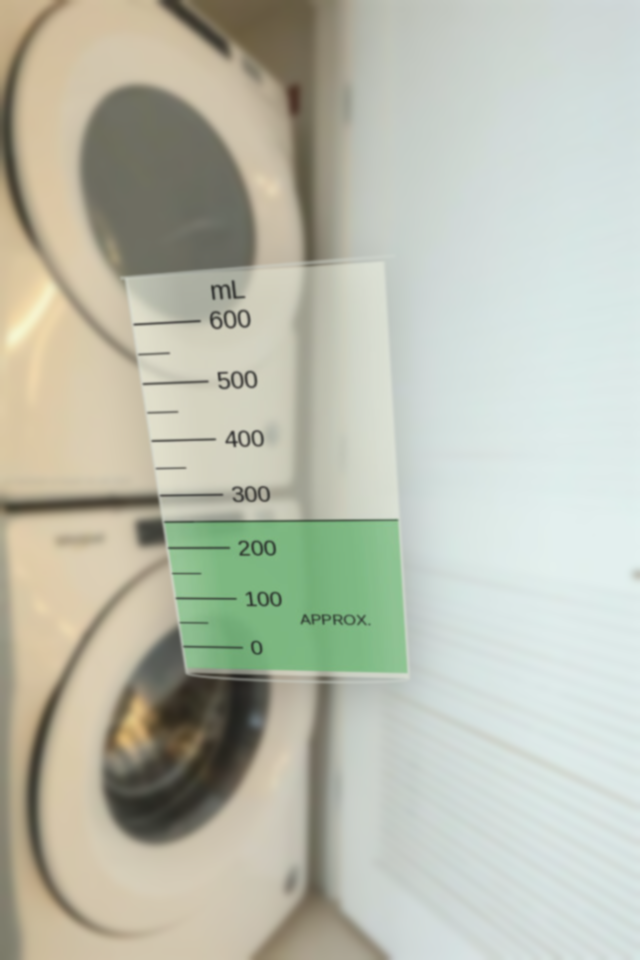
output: **250** mL
